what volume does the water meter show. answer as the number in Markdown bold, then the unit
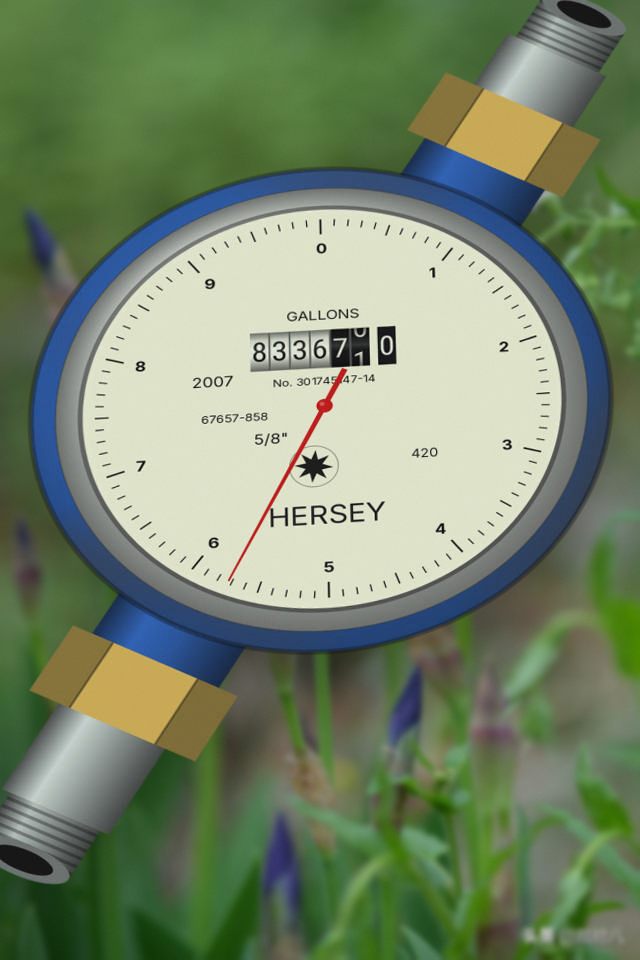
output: **8336705.7** gal
